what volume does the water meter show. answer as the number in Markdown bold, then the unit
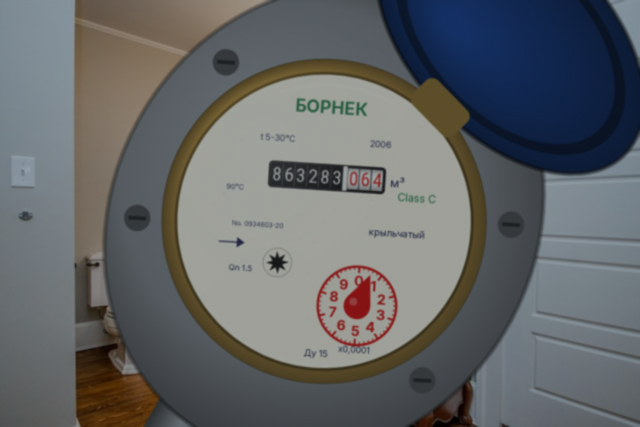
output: **863283.0640** m³
